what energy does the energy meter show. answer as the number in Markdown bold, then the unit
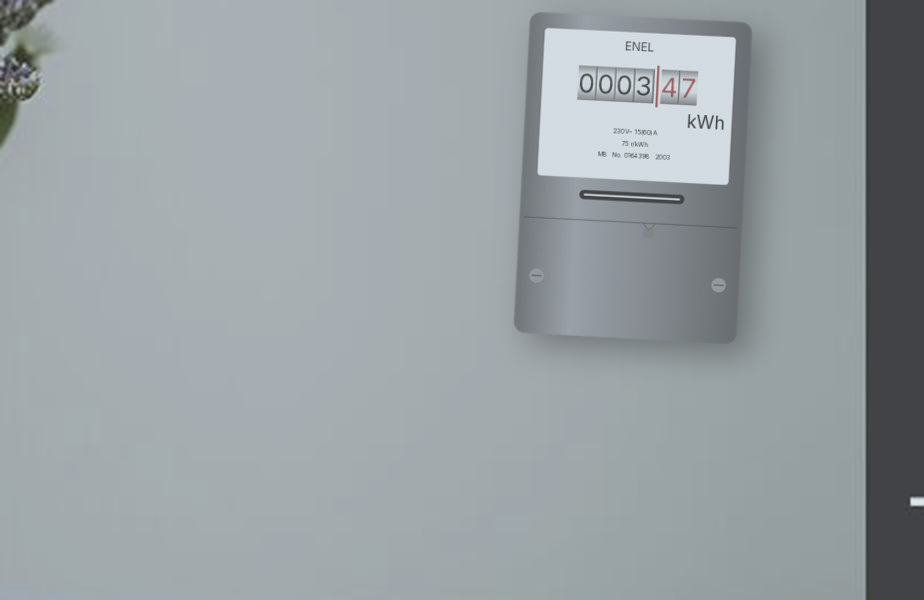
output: **3.47** kWh
